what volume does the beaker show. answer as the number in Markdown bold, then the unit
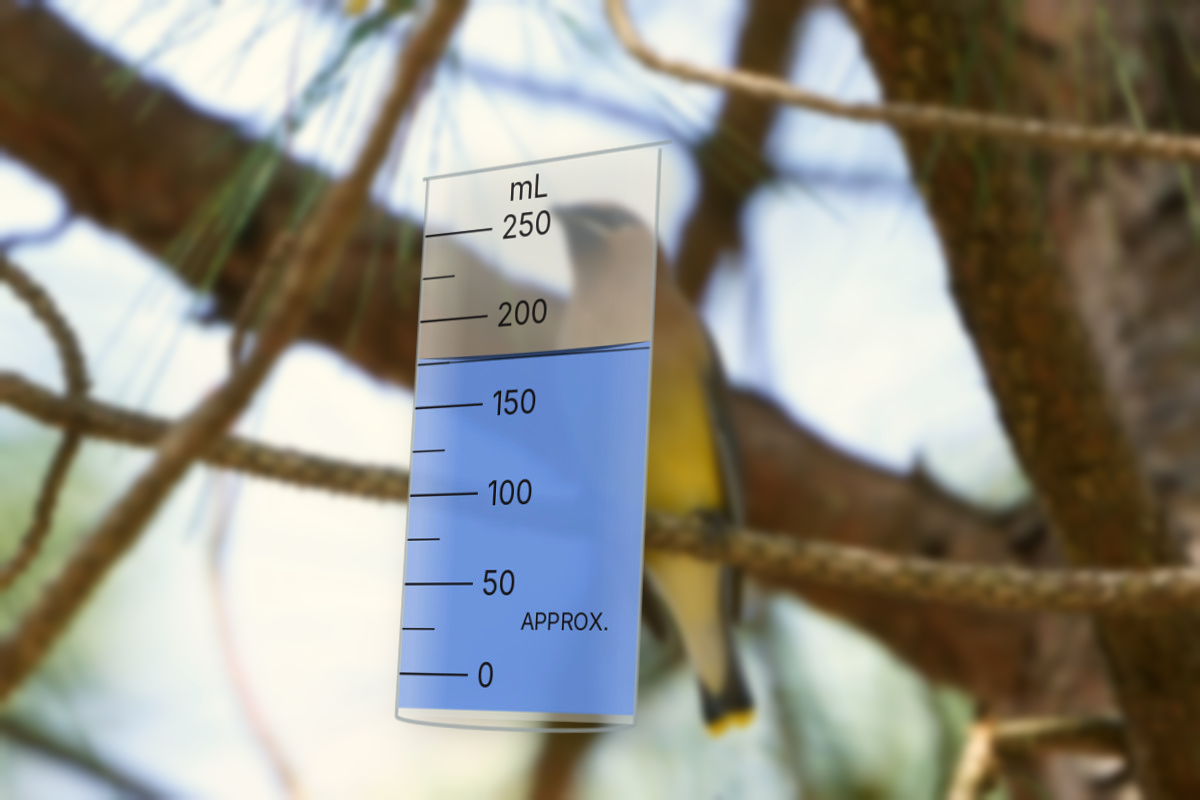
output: **175** mL
